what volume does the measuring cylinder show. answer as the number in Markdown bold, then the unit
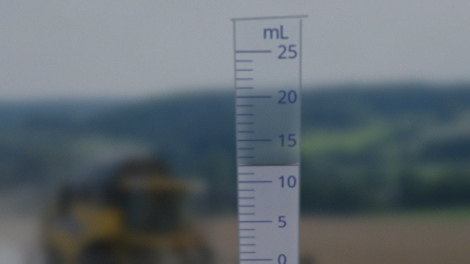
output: **12** mL
